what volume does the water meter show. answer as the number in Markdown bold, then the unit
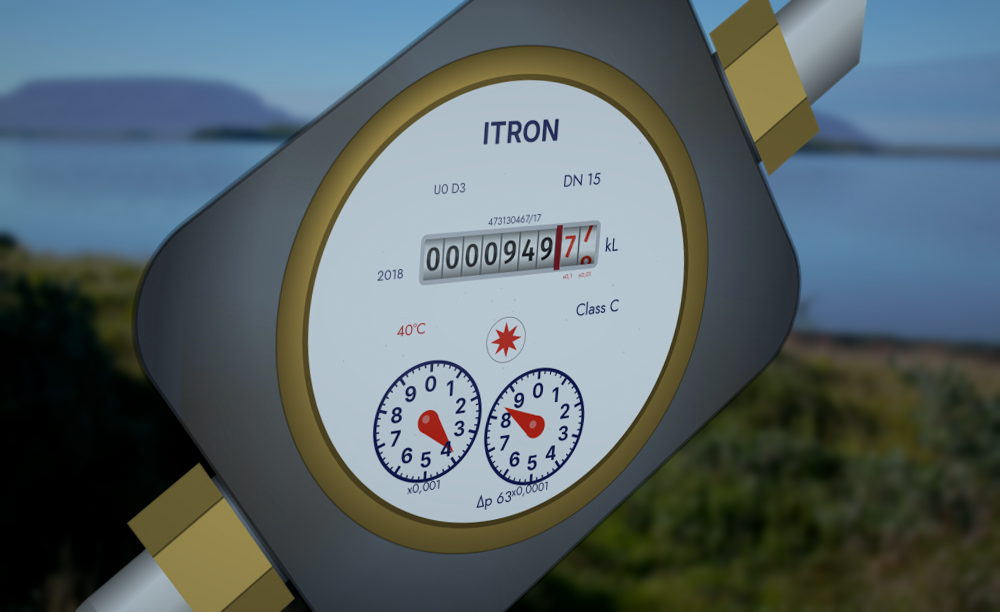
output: **949.7738** kL
